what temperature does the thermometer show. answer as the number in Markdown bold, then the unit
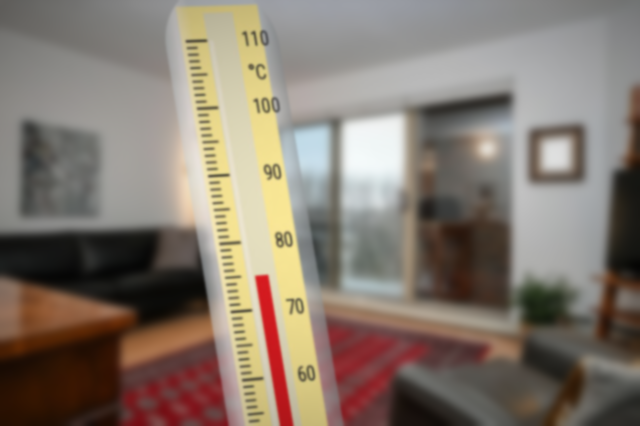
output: **75** °C
